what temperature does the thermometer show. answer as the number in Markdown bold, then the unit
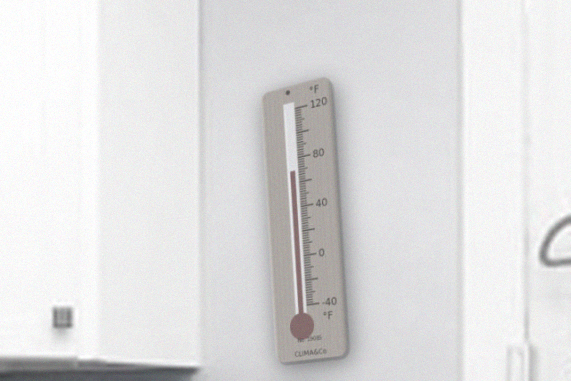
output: **70** °F
